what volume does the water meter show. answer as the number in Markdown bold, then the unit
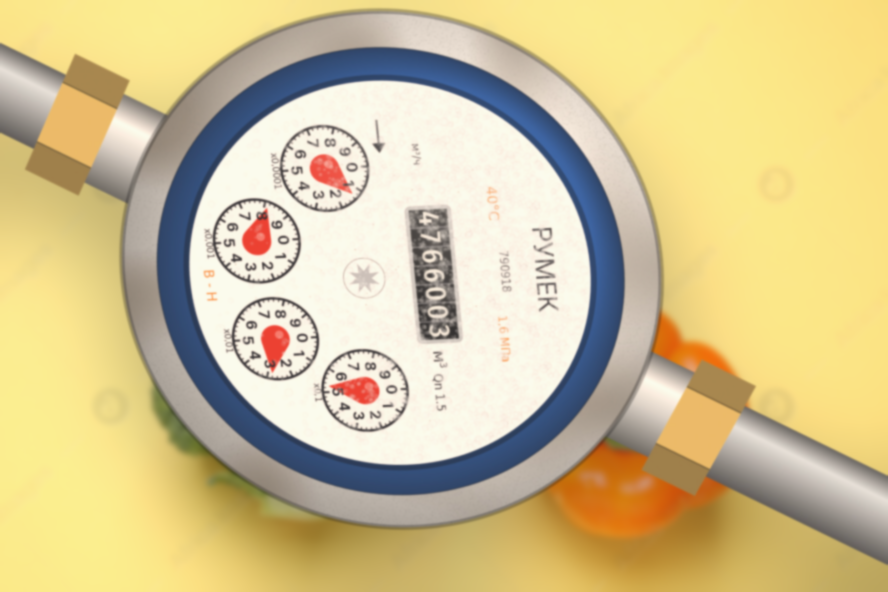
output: **4766003.5281** m³
